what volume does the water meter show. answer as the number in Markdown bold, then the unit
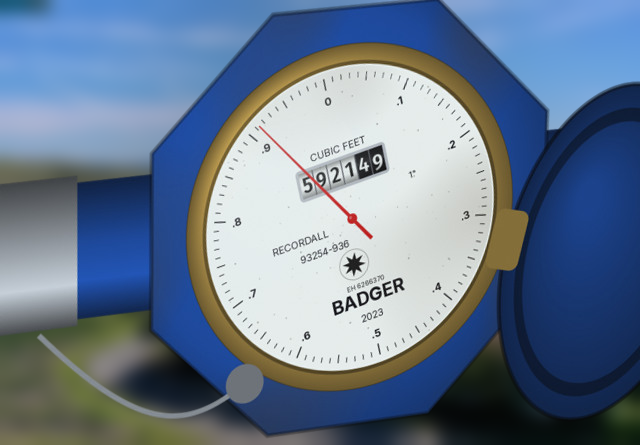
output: **592148.91** ft³
